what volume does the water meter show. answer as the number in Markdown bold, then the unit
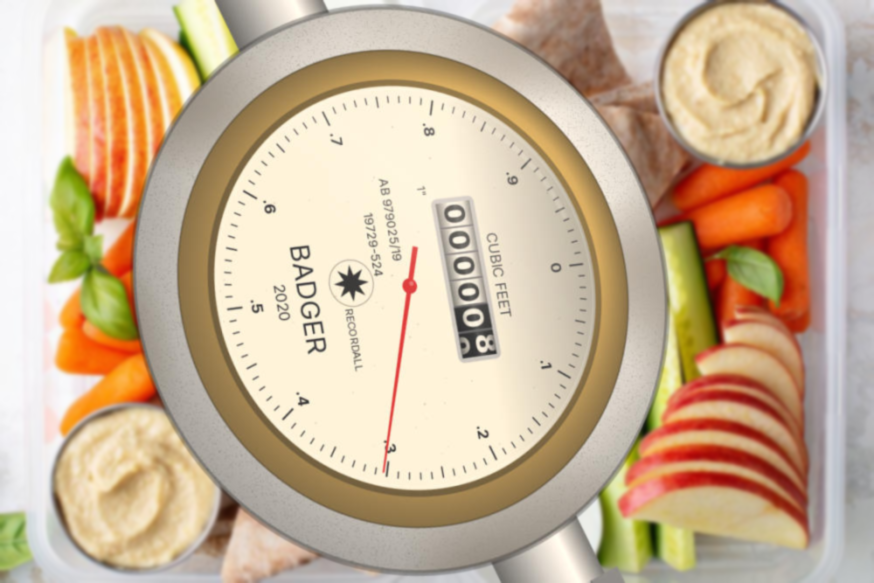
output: **8.30** ft³
